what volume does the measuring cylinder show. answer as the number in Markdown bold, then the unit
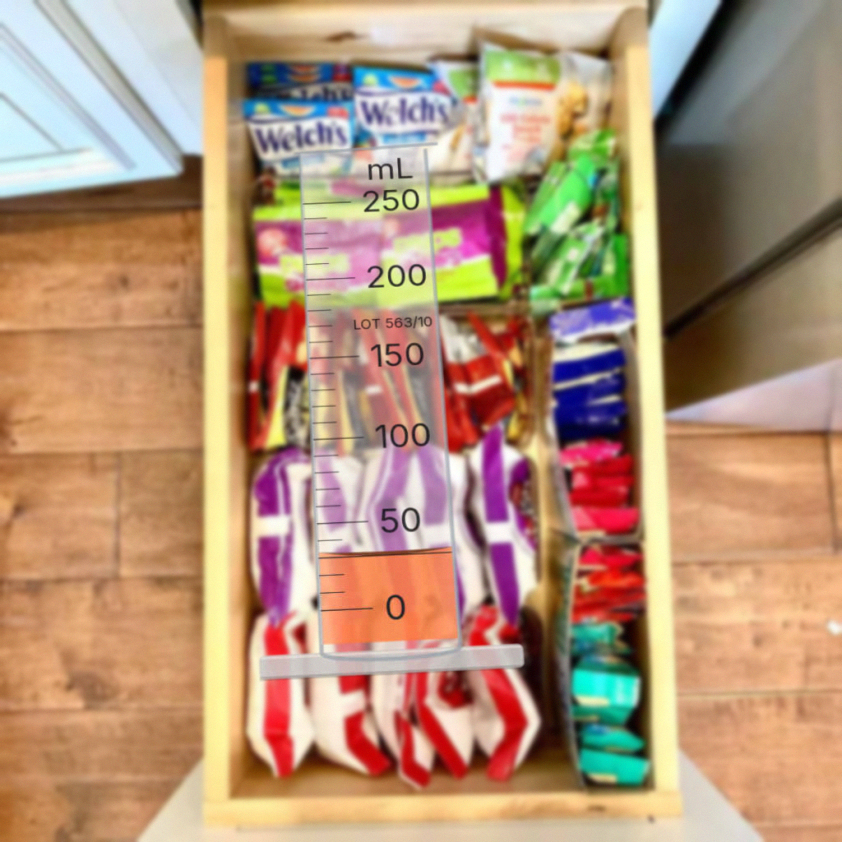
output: **30** mL
